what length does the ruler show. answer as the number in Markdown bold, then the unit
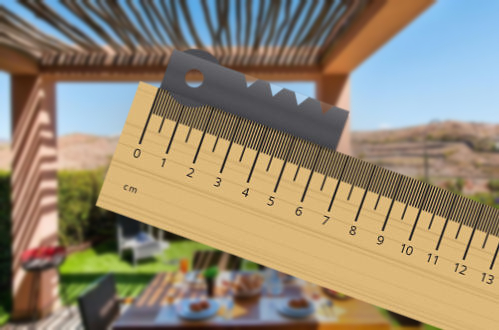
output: **6.5** cm
